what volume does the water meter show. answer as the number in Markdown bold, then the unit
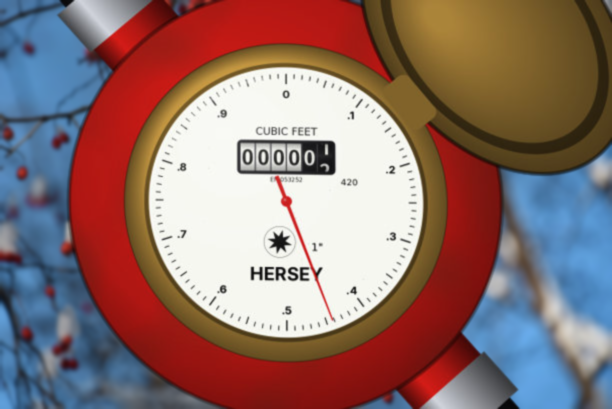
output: **1.44** ft³
